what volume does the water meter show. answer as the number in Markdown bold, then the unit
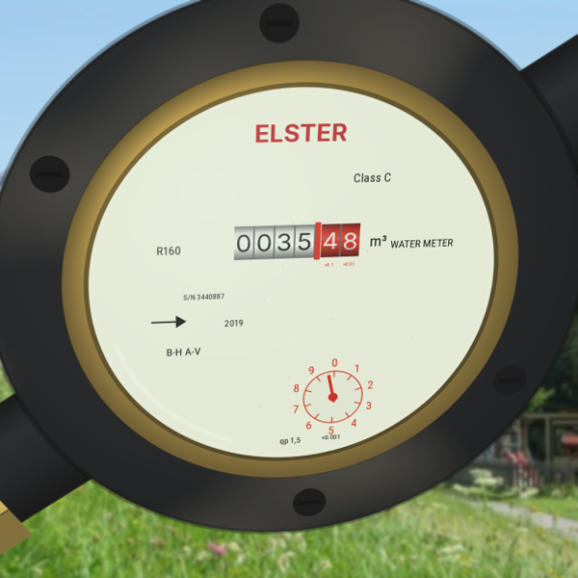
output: **35.479** m³
